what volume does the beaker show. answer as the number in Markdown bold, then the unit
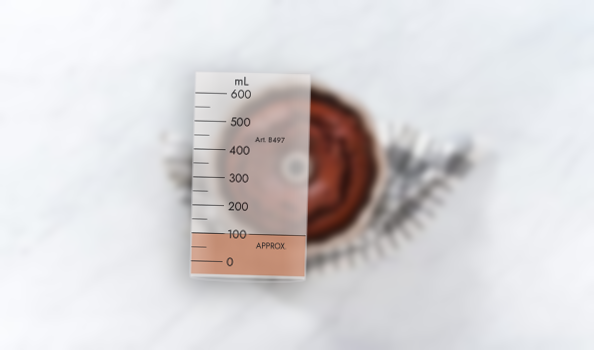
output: **100** mL
